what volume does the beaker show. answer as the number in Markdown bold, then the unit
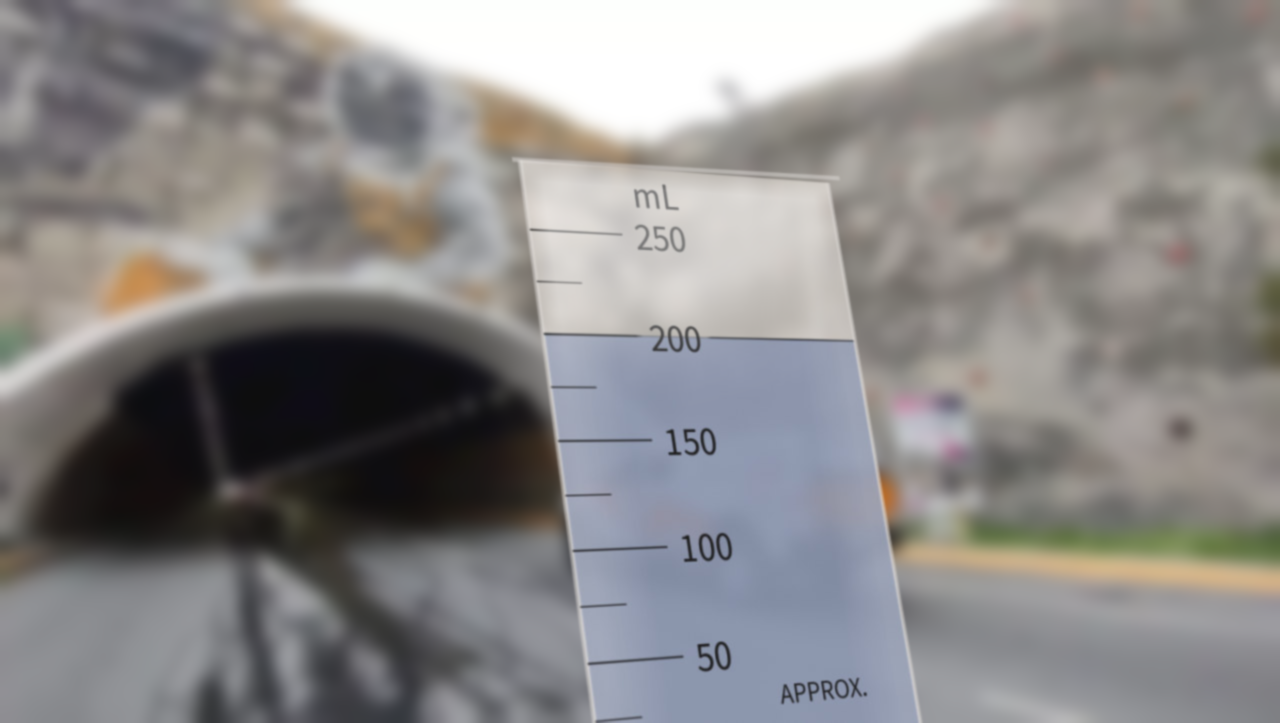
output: **200** mL
